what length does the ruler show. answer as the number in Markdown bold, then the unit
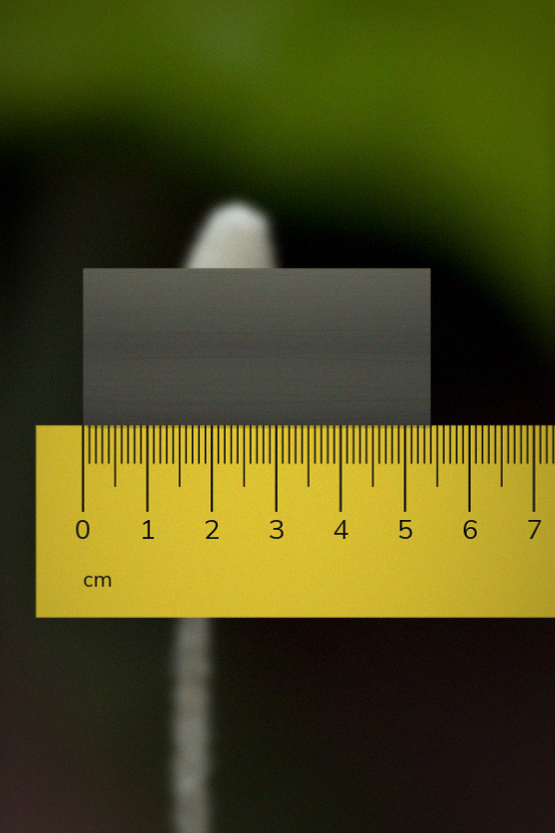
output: **5.4** cm
